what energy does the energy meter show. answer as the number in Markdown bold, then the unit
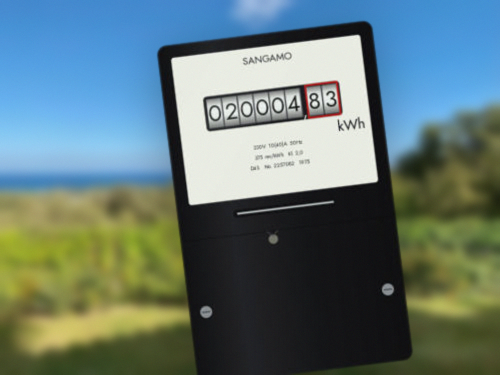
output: **20004.83** kWh
